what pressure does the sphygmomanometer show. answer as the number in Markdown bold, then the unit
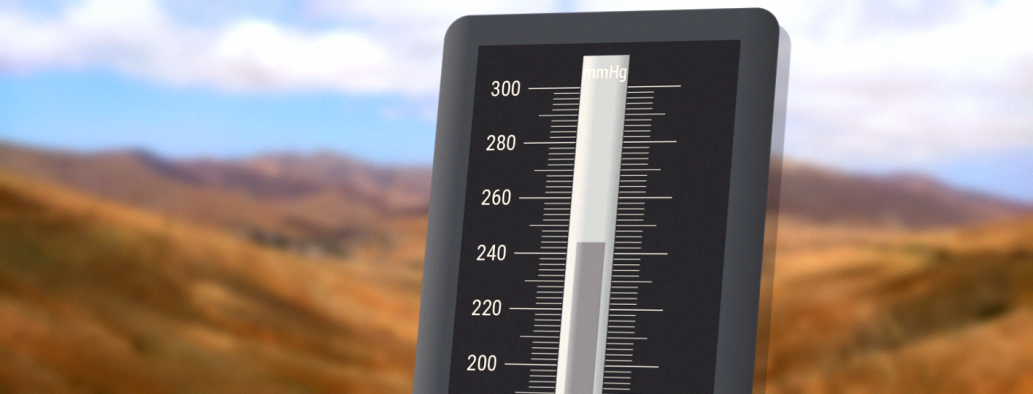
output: **244** mmHg
